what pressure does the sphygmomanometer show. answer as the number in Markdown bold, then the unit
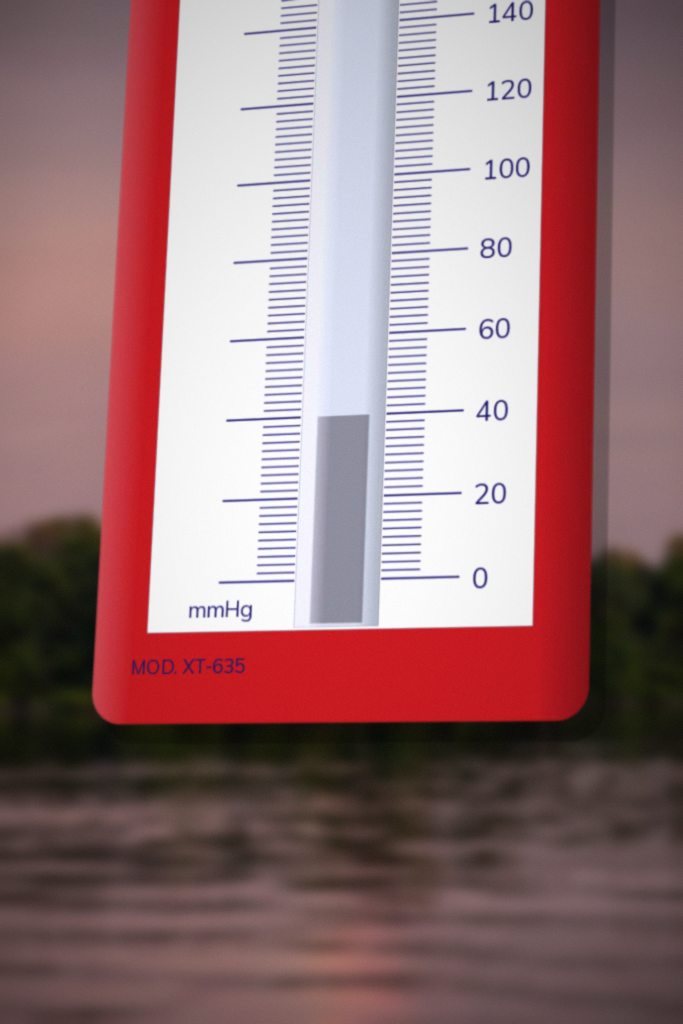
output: **40** mmHg
